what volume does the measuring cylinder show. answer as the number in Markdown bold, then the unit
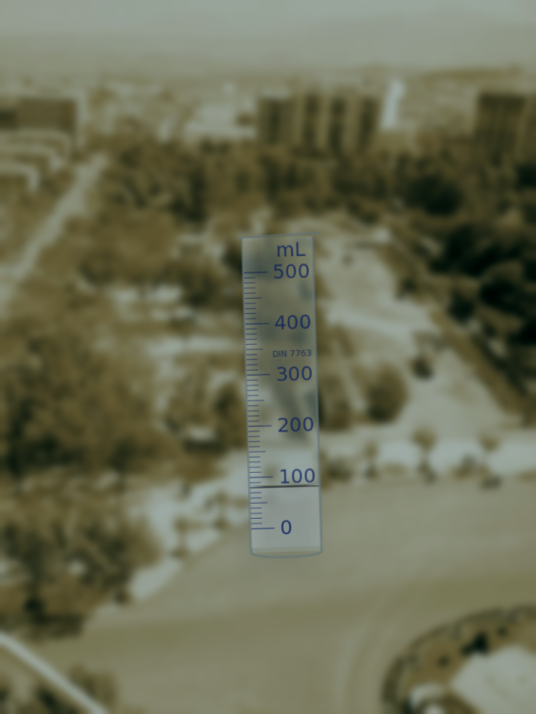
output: **80** mL
